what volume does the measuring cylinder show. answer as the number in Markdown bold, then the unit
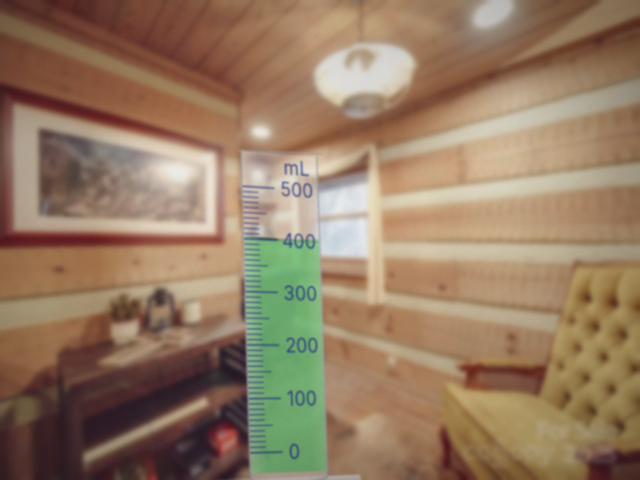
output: **400** mL
